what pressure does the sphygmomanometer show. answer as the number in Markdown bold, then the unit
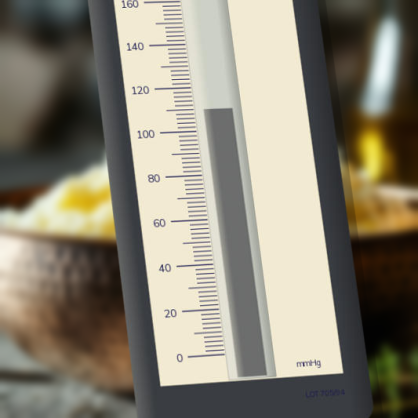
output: **110** mmHg
